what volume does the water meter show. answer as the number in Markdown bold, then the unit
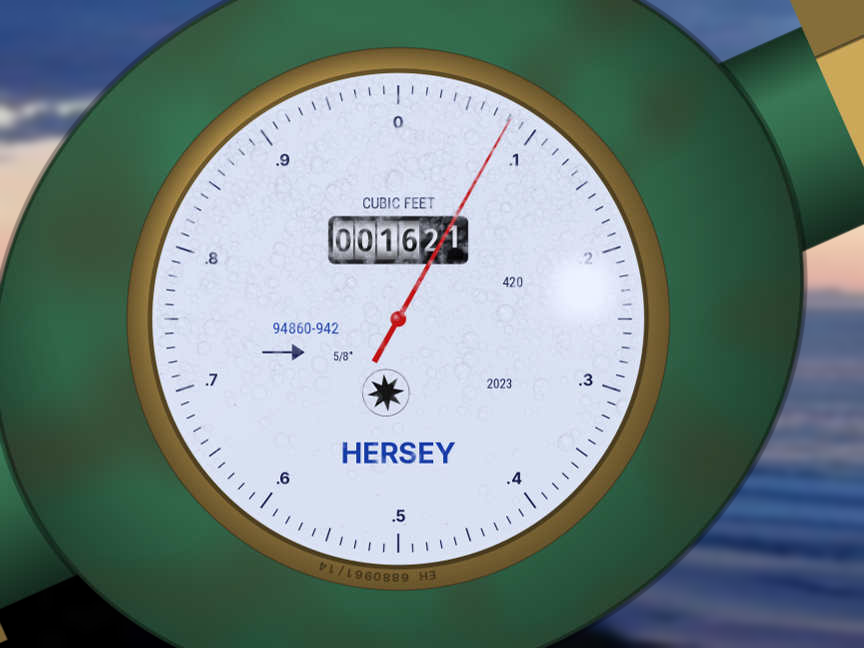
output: **1621.08** ft³
